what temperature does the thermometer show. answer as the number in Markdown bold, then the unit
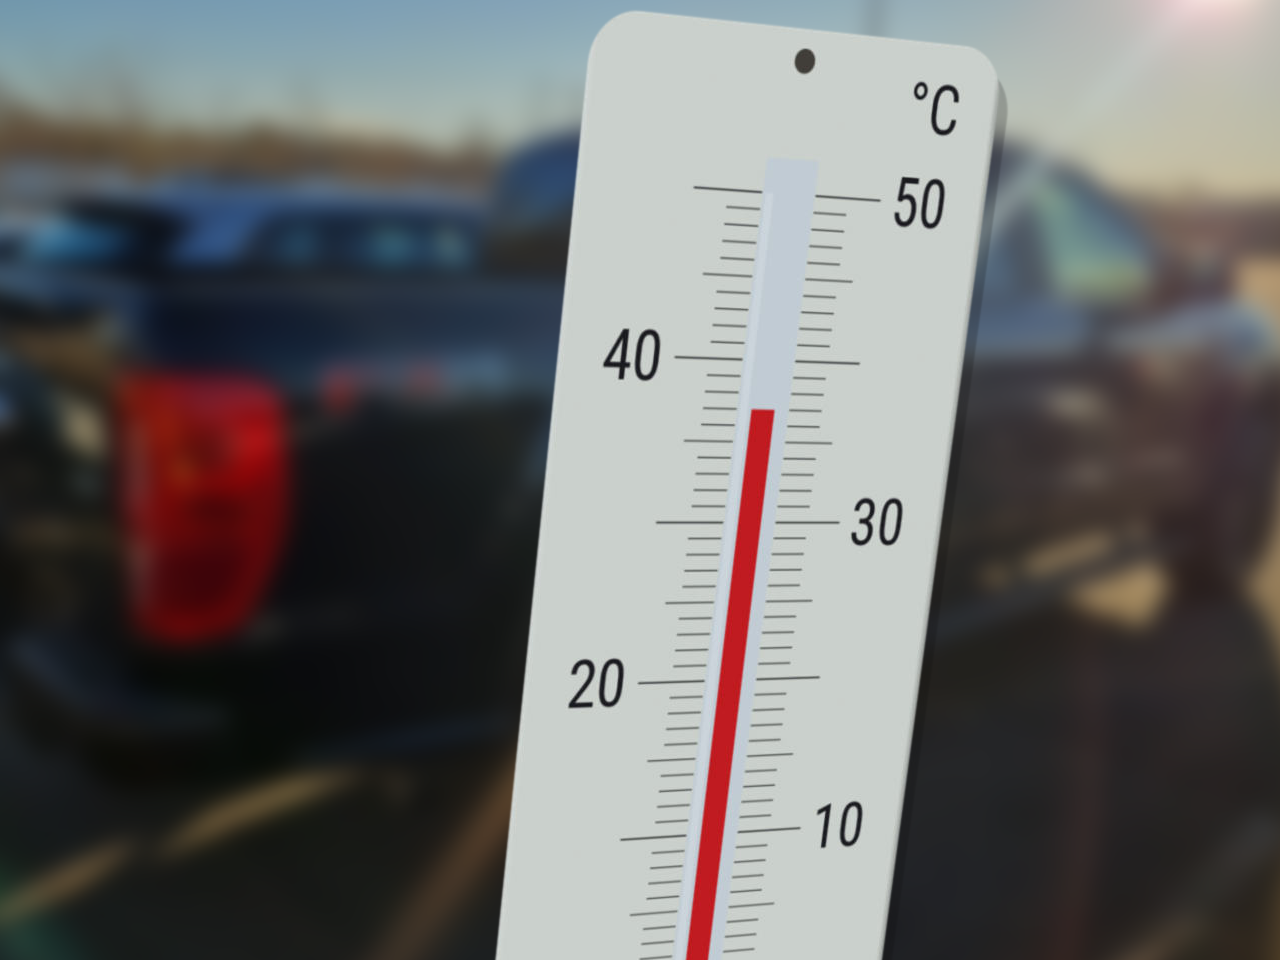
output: **37** °C
